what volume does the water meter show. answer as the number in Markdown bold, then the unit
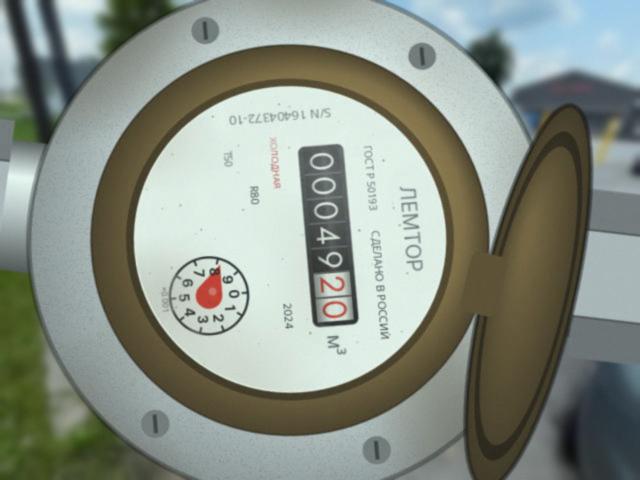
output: **49.208** m³
